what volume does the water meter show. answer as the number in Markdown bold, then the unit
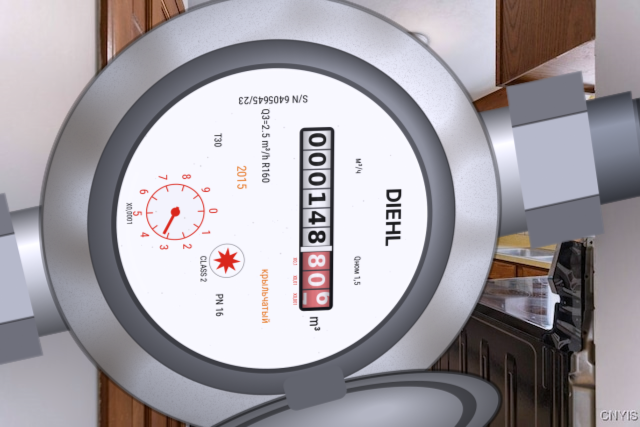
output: **148.8063** m³
